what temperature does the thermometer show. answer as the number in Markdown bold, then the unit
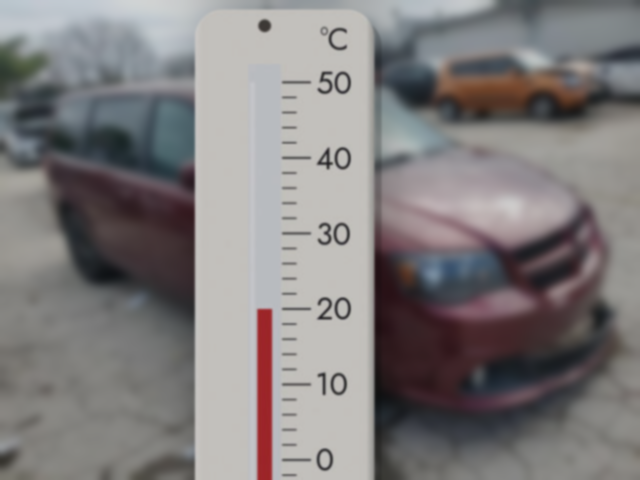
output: **20** °C
